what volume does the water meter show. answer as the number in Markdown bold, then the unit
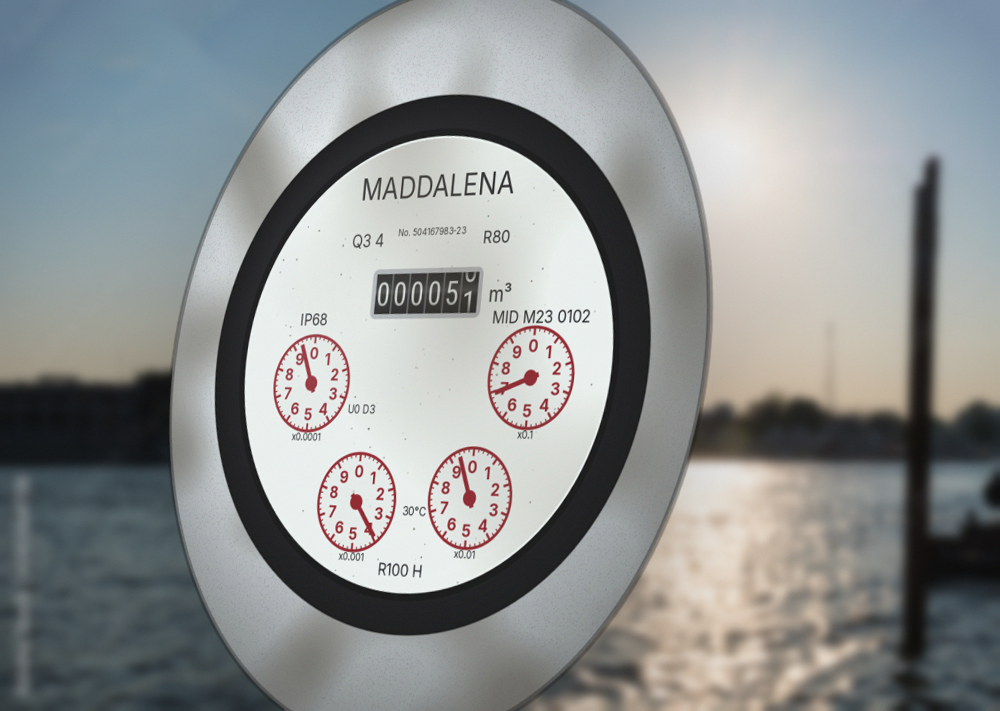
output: **50.6939** m³
